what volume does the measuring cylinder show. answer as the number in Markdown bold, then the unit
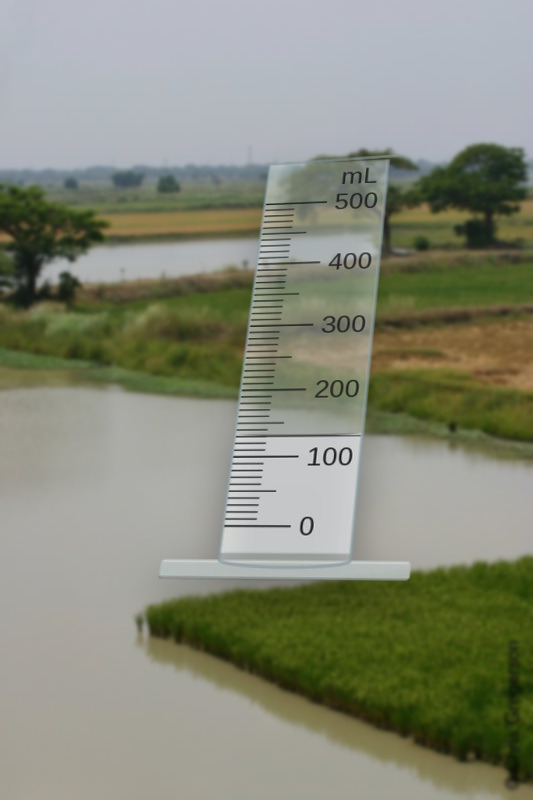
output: **130** mL
